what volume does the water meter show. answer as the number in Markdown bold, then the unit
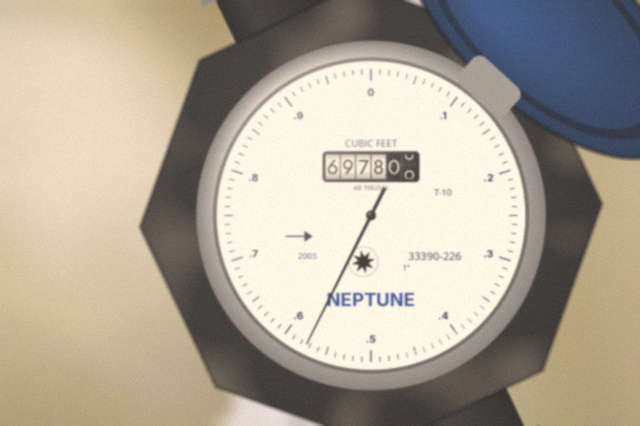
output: **697808.57** ft³
